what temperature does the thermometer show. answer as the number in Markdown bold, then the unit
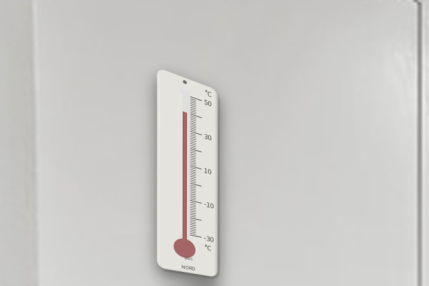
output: **40** °C
